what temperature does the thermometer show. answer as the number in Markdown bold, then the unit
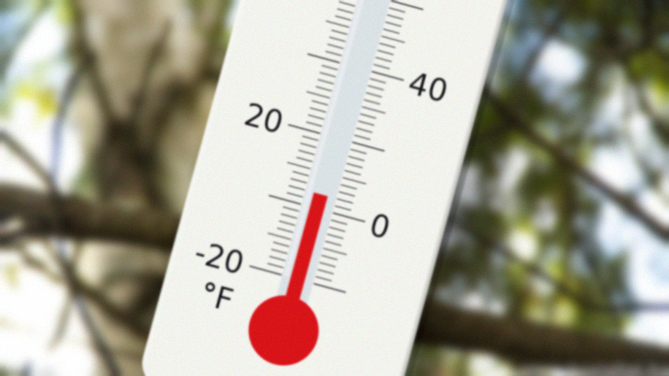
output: **4** °F
